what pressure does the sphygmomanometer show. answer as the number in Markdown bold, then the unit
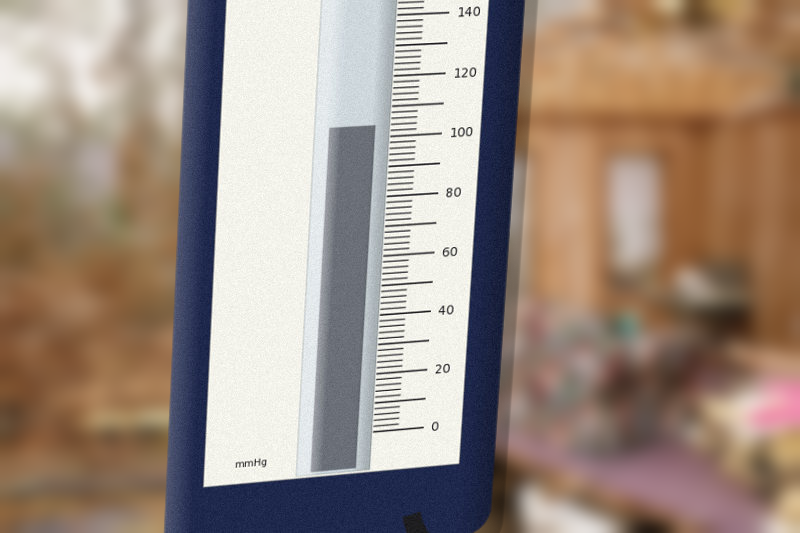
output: **104** mmHg
